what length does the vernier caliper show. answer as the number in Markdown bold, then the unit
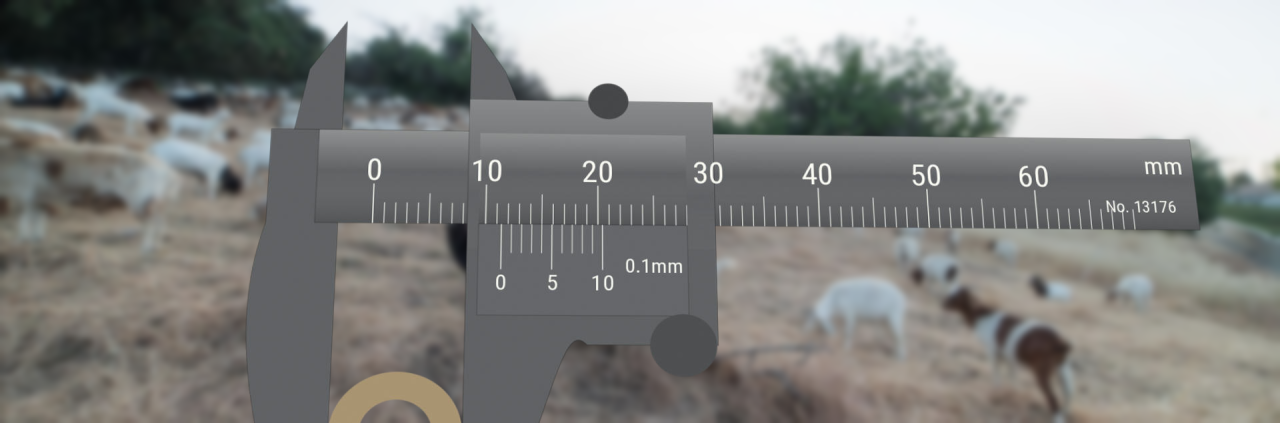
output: **11.4** mm
